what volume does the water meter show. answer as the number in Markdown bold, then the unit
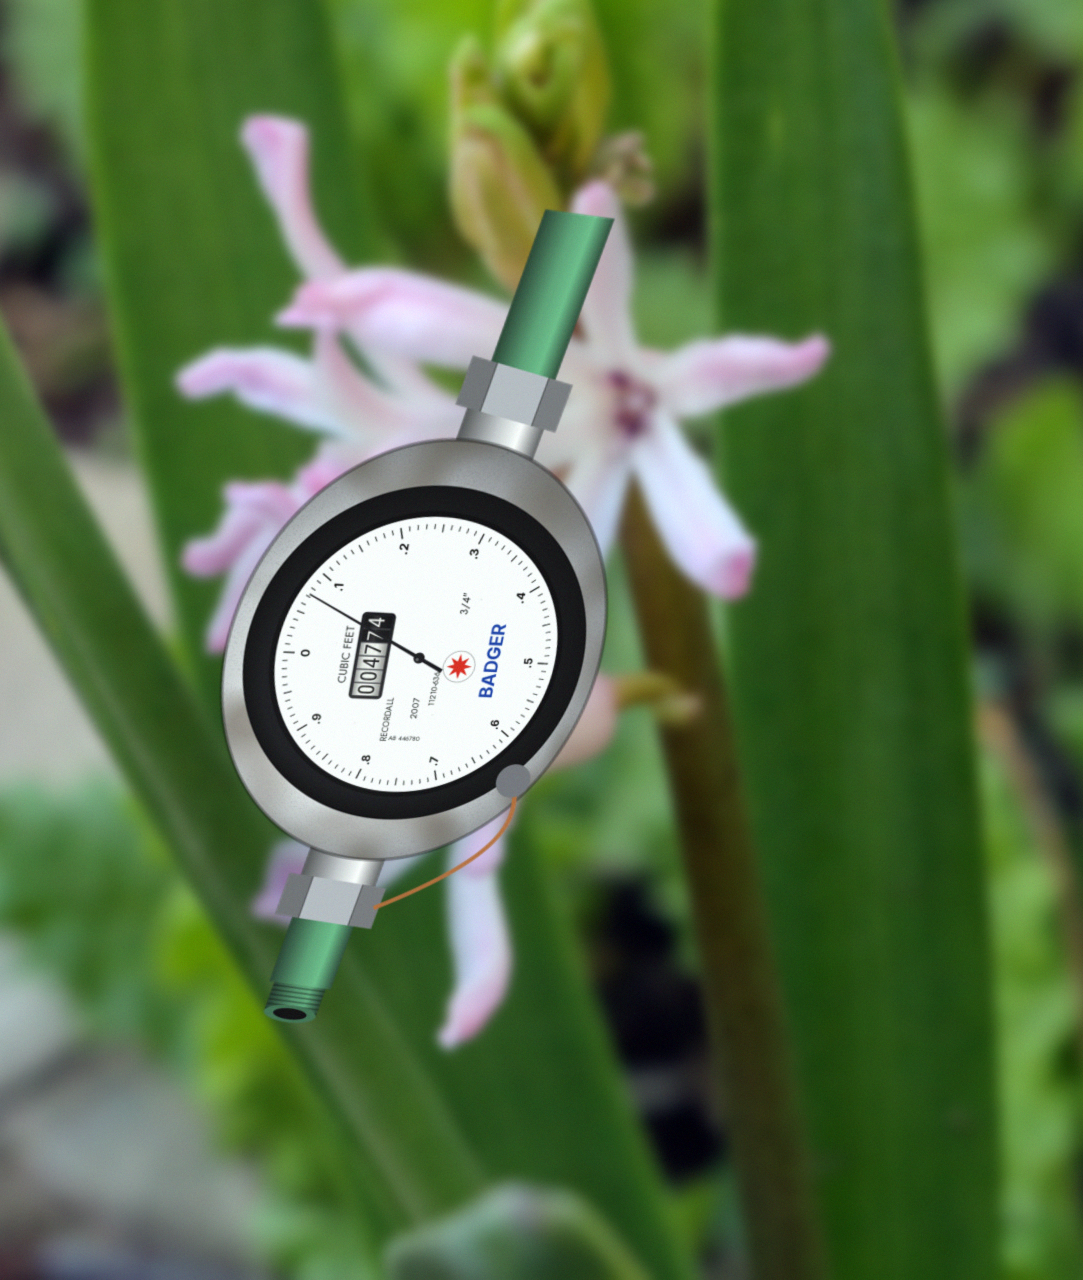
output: **4774.07** ft³
